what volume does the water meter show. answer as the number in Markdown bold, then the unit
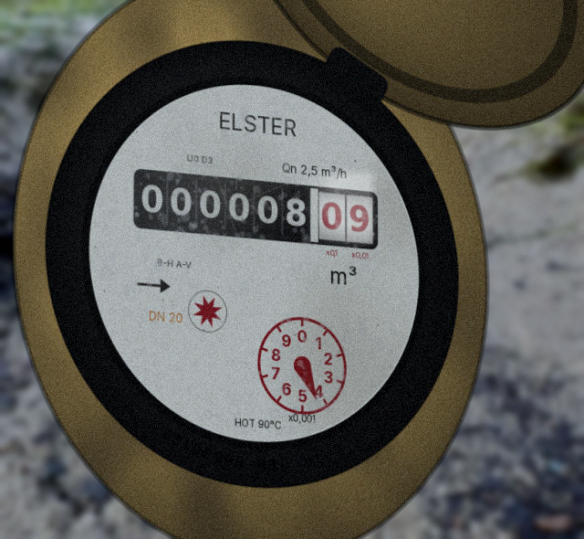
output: **8.094** m³
